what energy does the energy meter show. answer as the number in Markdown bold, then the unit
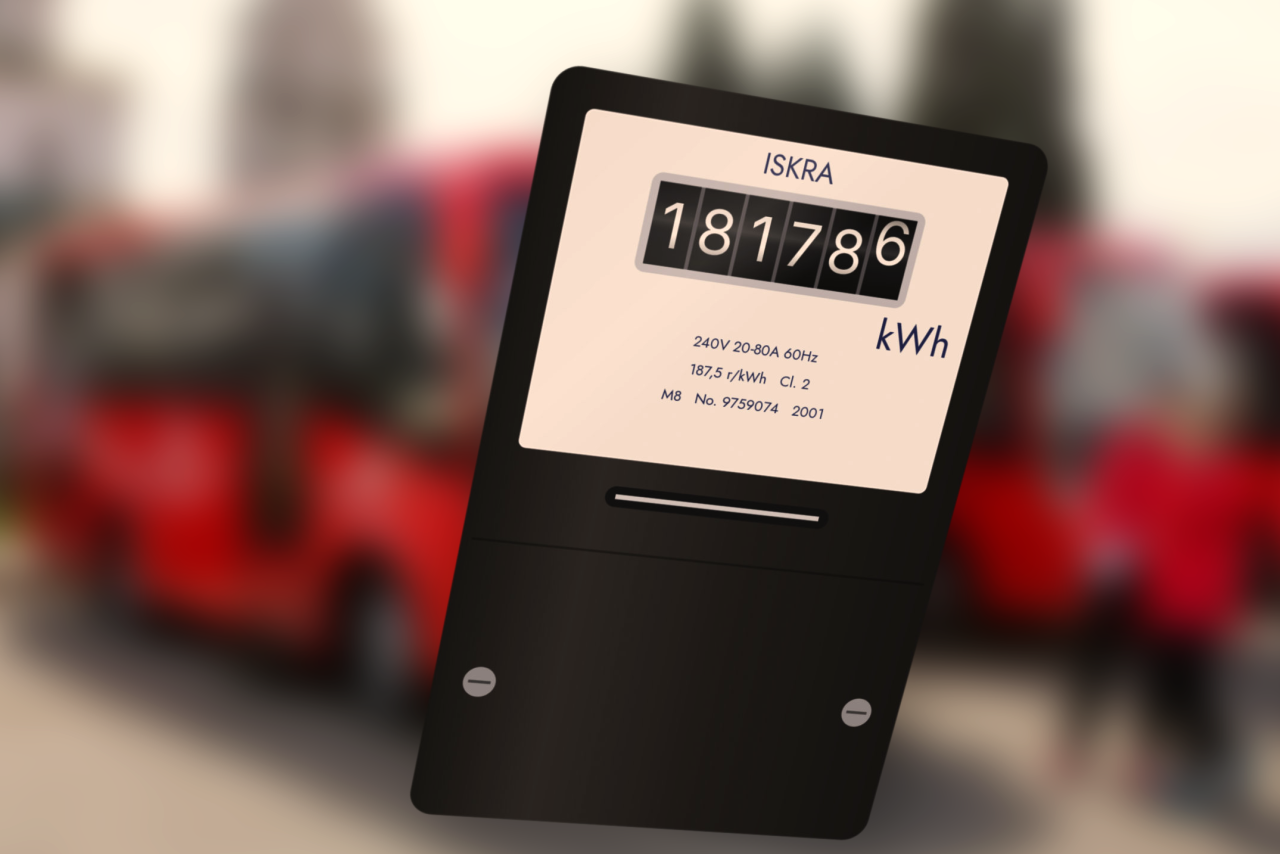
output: **181786** kWh
